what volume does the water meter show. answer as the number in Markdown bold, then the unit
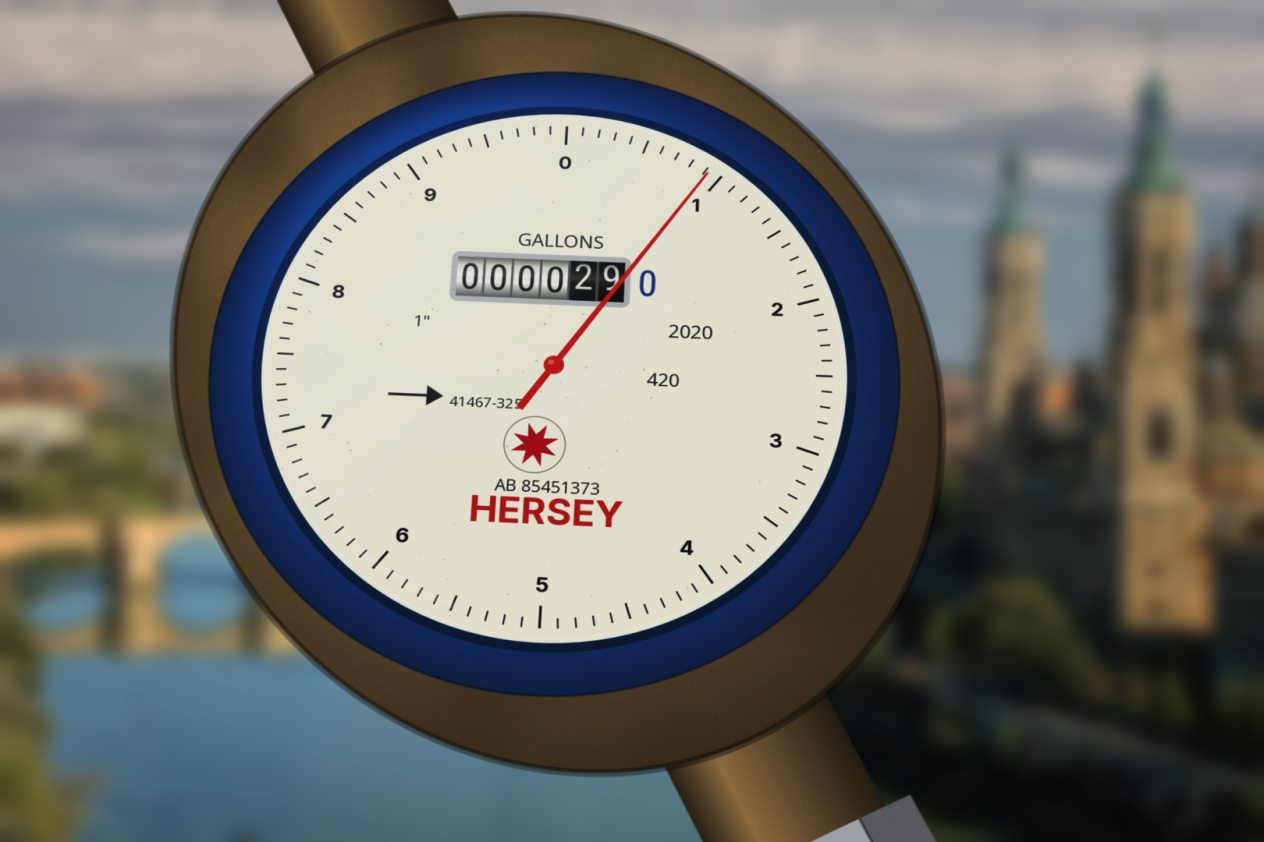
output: **290.9** gal
